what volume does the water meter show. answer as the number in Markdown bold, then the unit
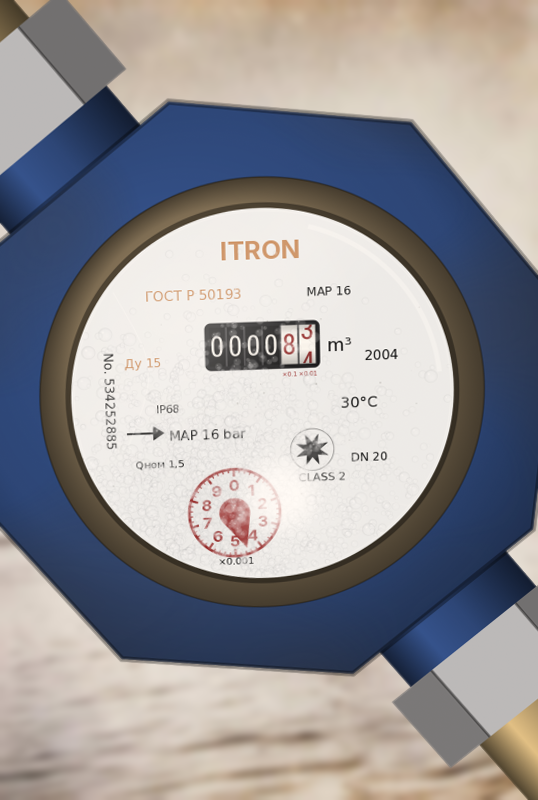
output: **0.834** m³
